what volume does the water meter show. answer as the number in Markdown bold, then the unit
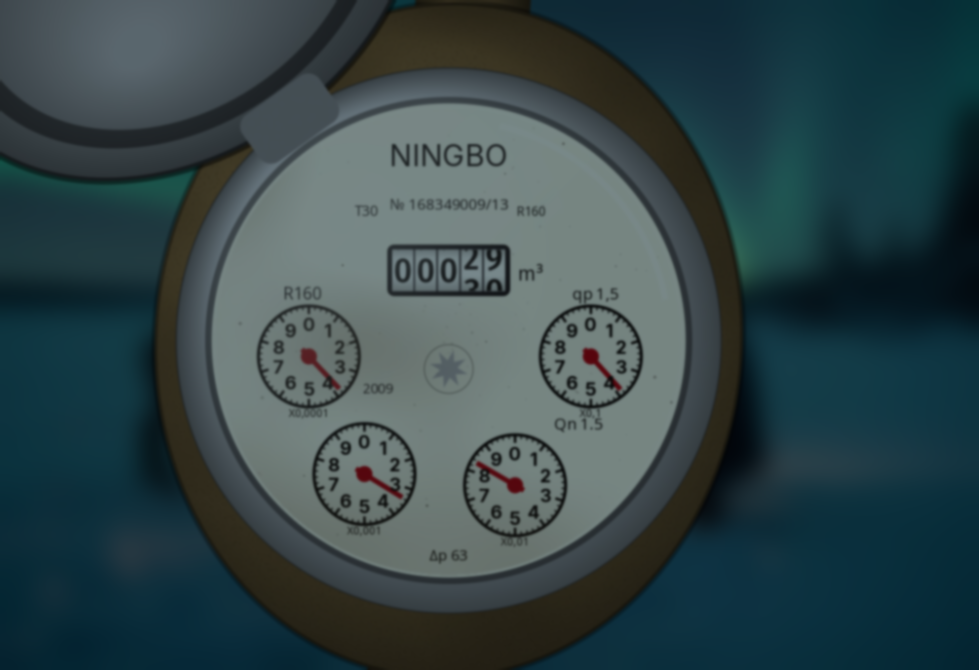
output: **29.3833** m³
